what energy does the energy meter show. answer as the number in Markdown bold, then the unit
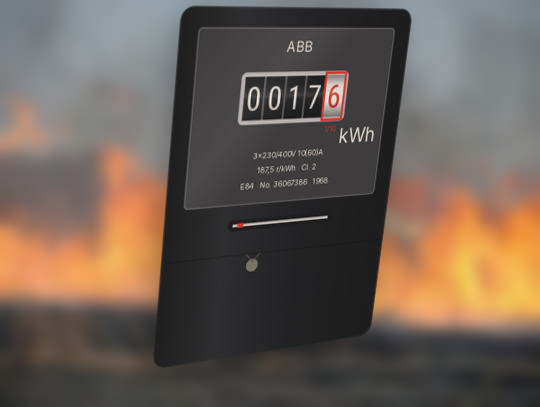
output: **17.6** kWh
